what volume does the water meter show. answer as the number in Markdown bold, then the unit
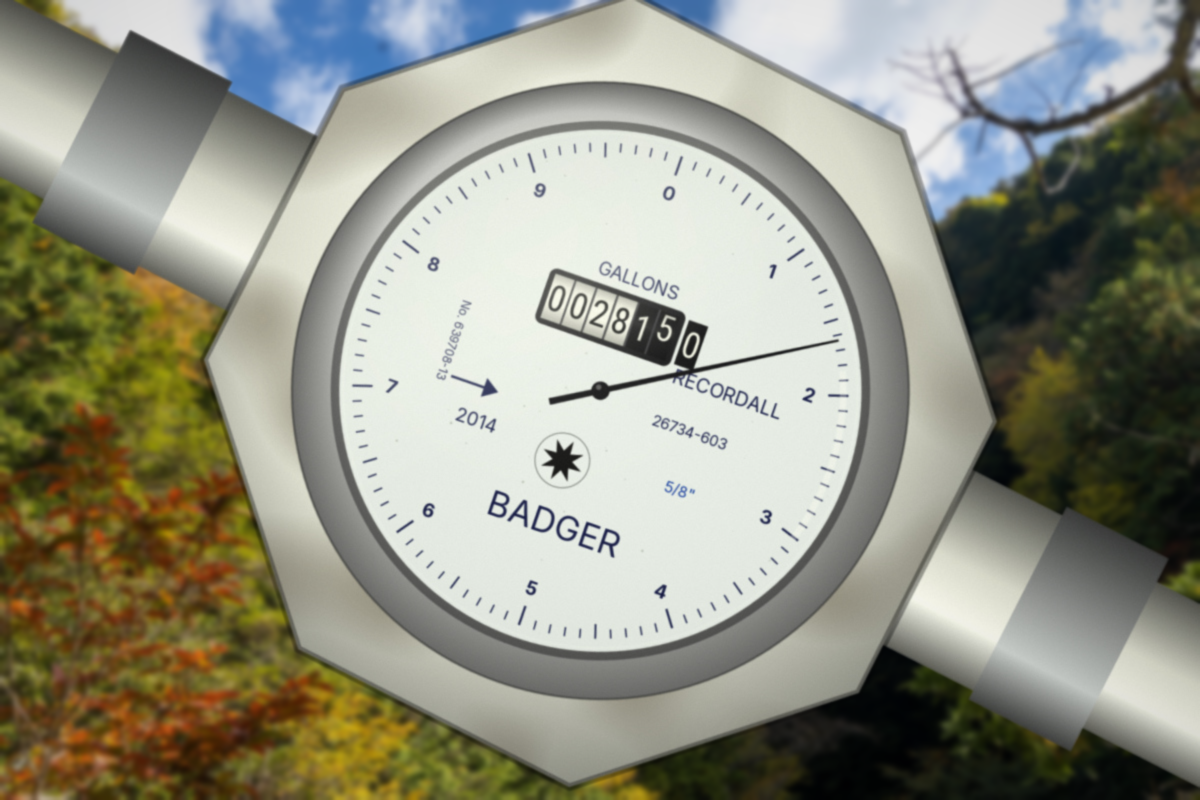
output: **28151.6** gal
